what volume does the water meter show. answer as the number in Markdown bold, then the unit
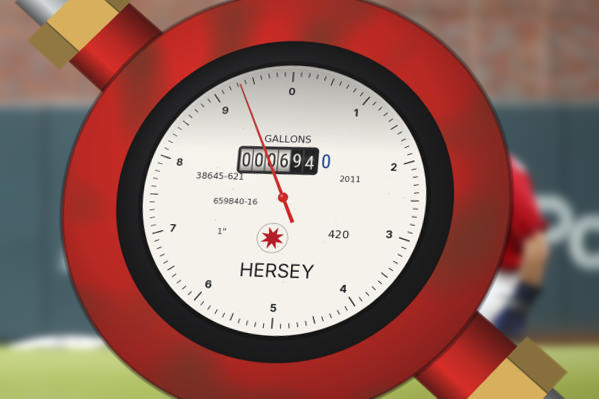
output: **6939.3** gal
